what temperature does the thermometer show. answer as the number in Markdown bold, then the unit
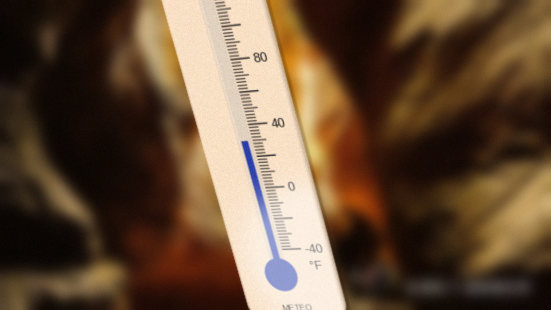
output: **30** °F
